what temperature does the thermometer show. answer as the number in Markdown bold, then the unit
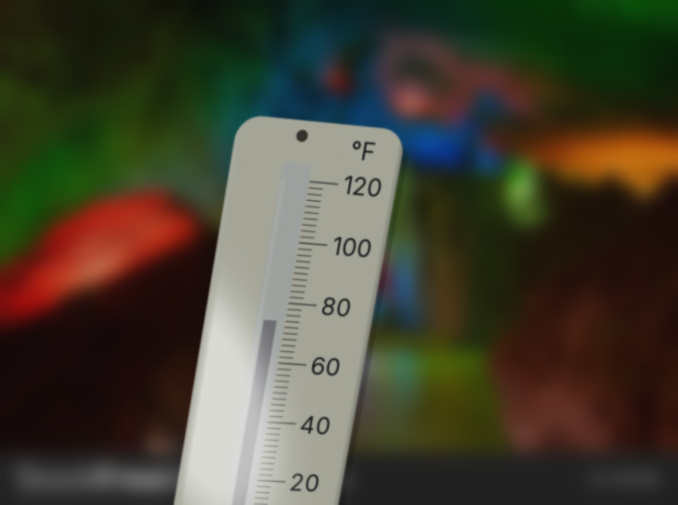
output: **74** °F
